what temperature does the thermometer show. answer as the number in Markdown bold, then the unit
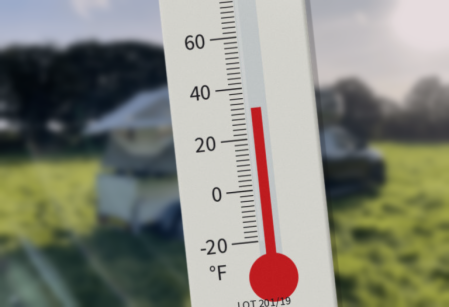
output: **32** °F
